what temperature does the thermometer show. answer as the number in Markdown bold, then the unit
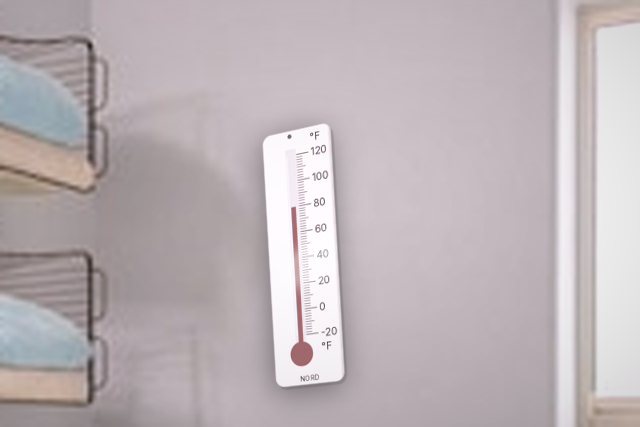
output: **80** °F
